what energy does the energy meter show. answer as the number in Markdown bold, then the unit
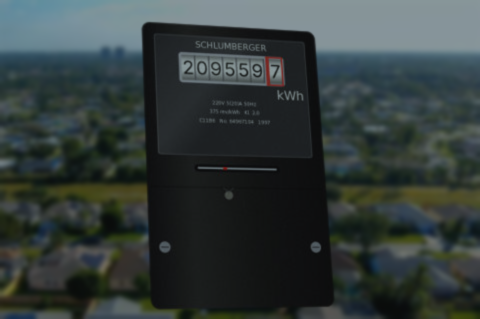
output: **209559.7** kWh
